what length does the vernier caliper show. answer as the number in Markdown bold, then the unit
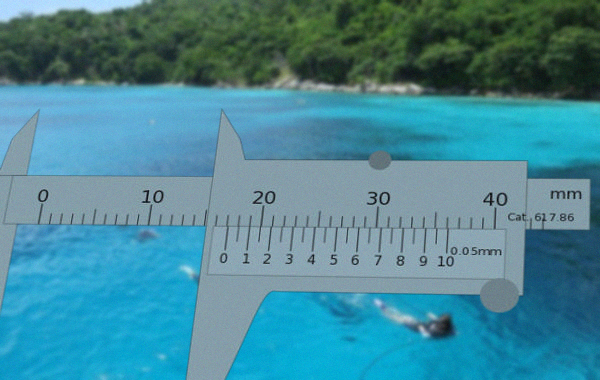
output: **17.1** mm
